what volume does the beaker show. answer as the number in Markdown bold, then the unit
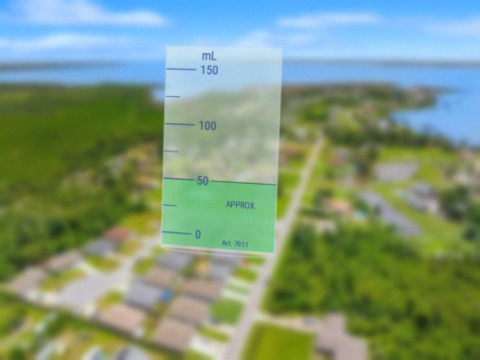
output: **50** mL
